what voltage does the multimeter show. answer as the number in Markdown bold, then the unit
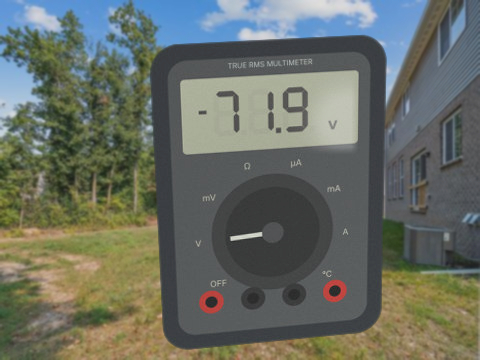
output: **-71.9** V
